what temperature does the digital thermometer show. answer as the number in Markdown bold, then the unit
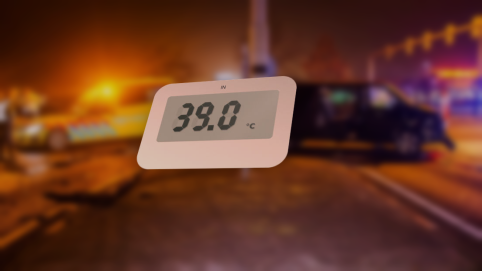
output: **39.0** °C
